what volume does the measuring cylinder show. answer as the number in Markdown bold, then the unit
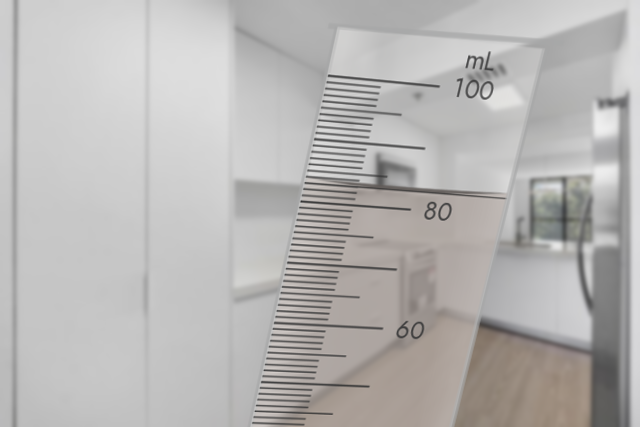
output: **83** mL
